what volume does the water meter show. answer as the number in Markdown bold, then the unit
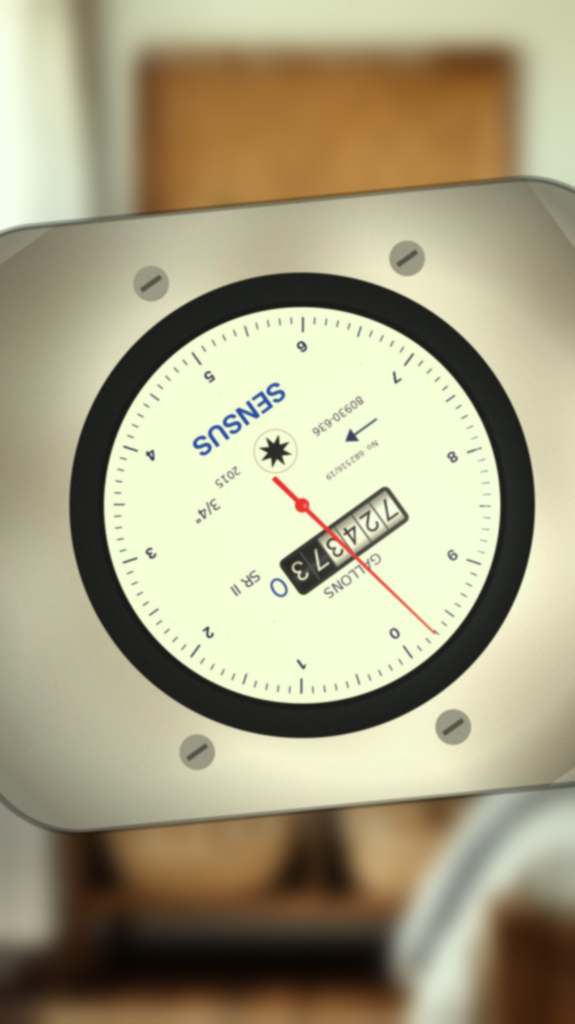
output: **7243729.7** gal
